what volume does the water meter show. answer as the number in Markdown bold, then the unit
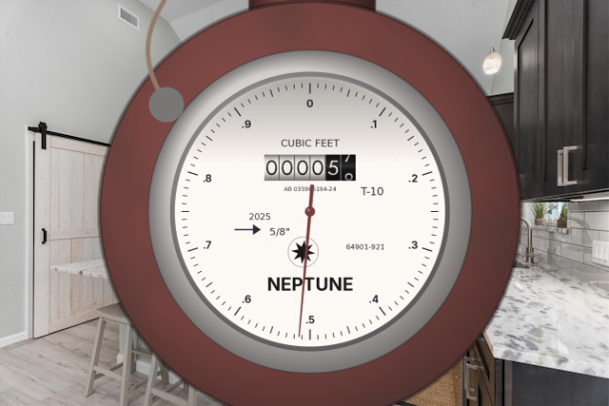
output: **57.51** ft³
